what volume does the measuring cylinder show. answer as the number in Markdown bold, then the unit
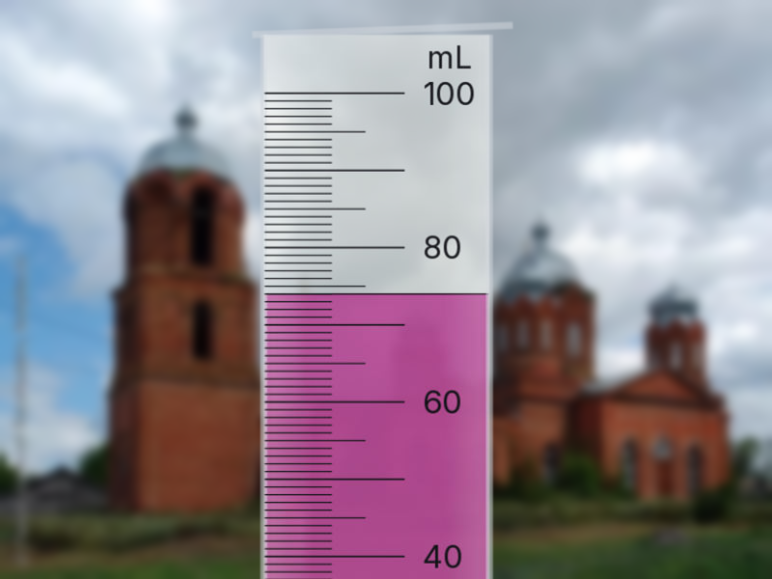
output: **74** mL
